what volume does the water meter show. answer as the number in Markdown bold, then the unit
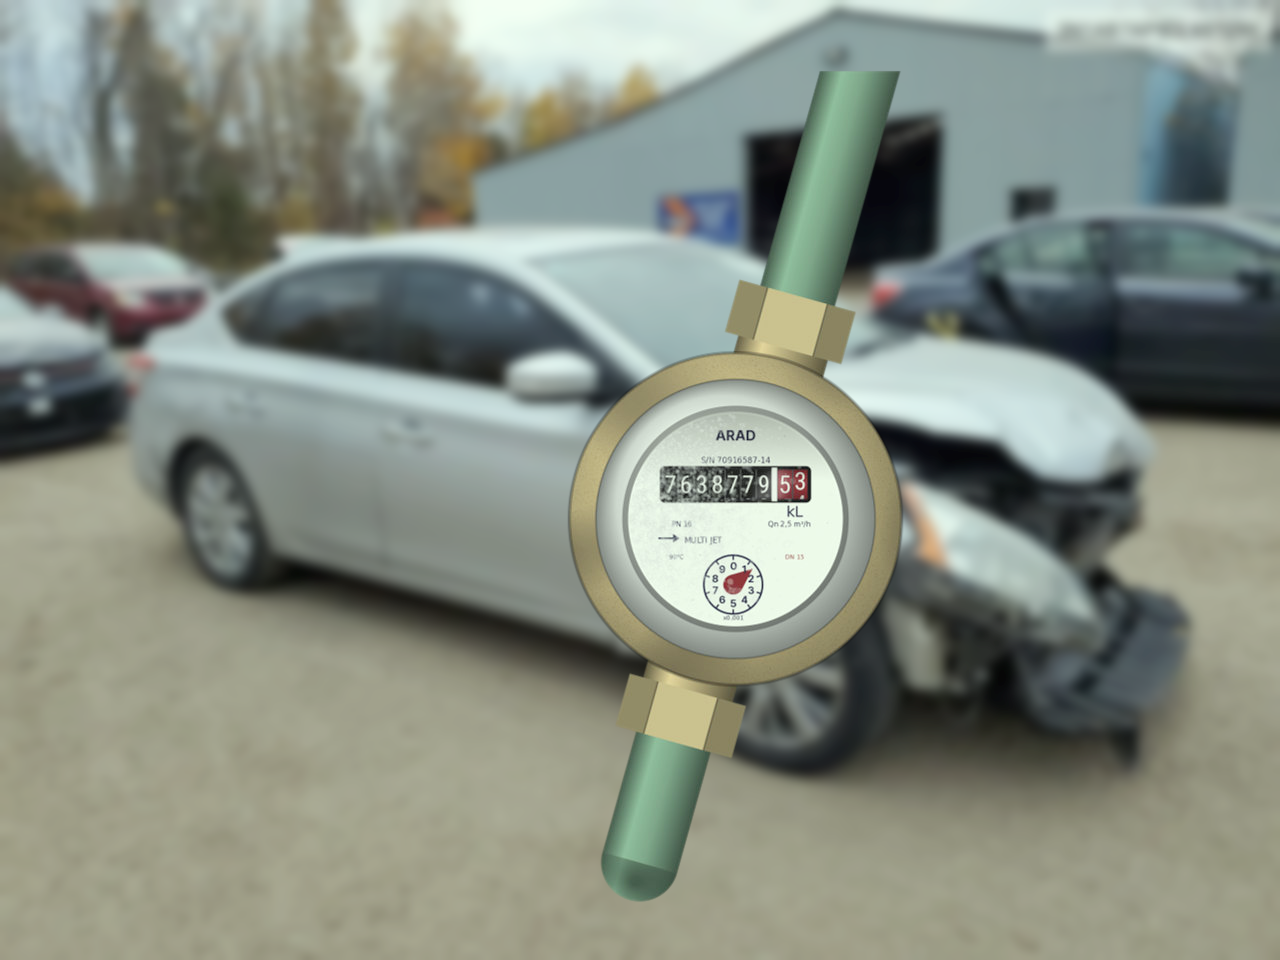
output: **7638779.531** kL
